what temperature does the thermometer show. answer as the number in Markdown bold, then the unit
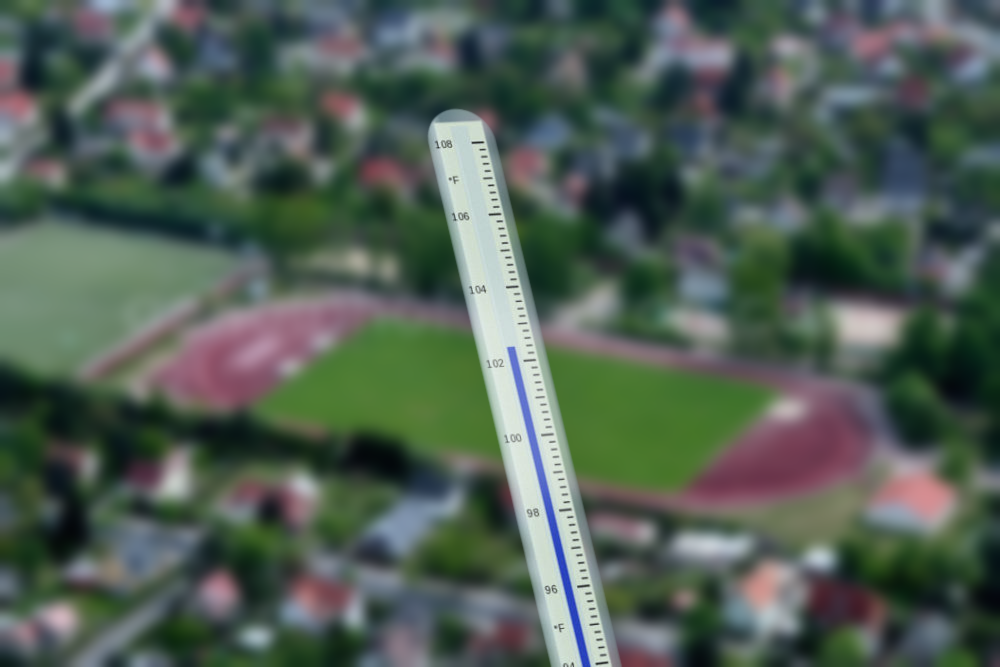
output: **102.4** °F
